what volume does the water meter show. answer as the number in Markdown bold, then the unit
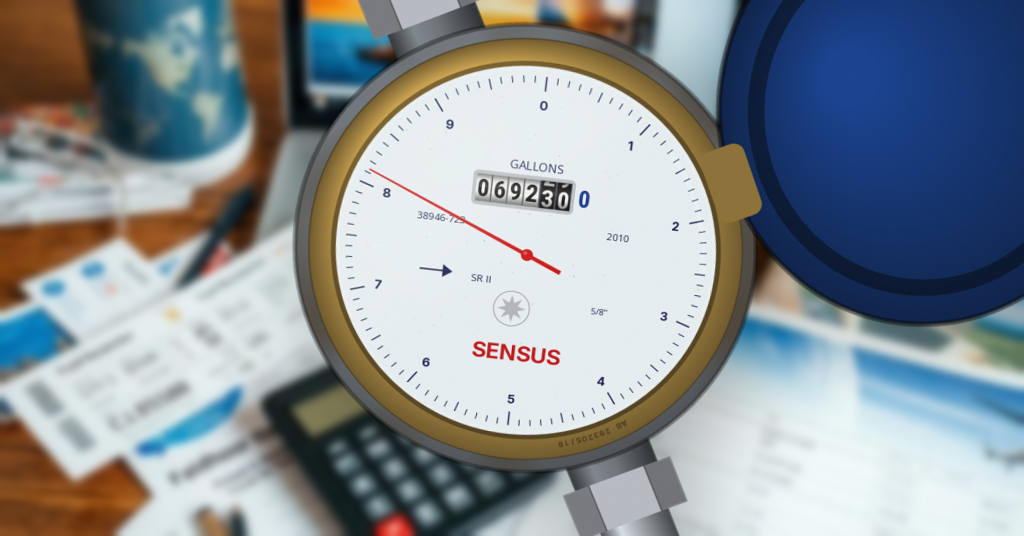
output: **692298.1** gal
